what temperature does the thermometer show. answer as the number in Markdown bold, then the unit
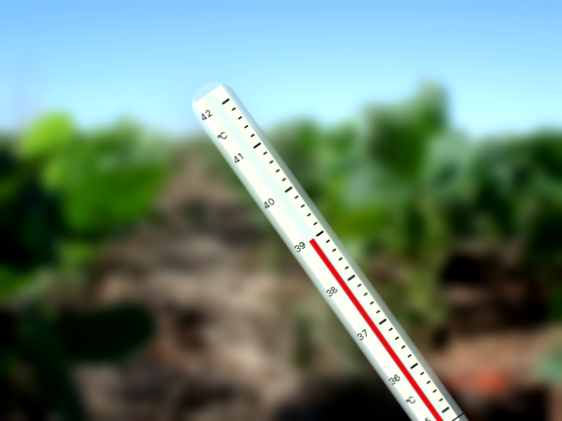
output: **39** °C
